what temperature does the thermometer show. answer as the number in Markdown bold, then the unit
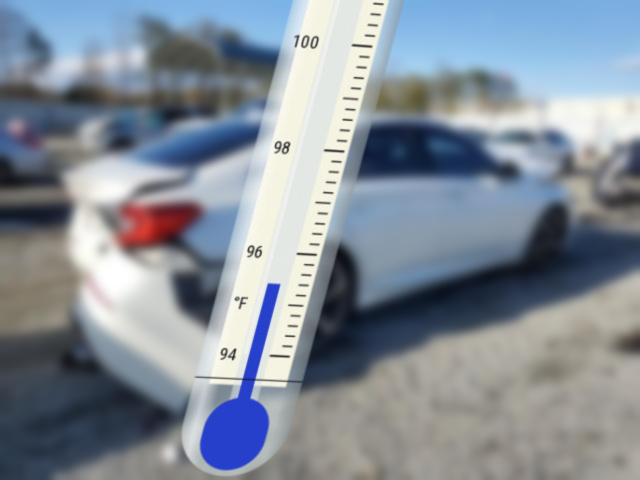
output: **95.4** °F
